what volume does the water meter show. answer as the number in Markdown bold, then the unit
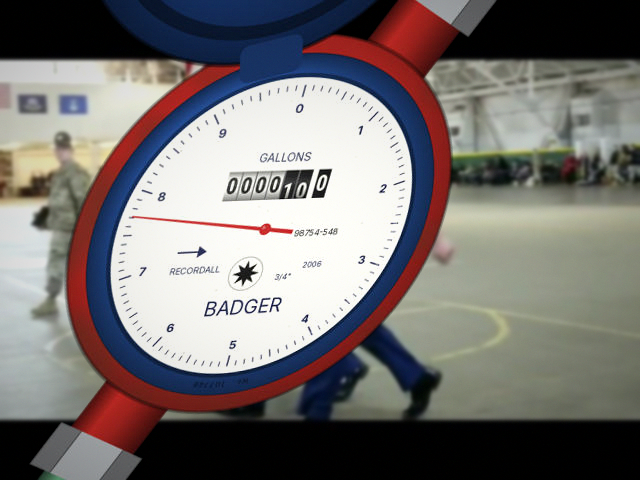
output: **97.7** gal
